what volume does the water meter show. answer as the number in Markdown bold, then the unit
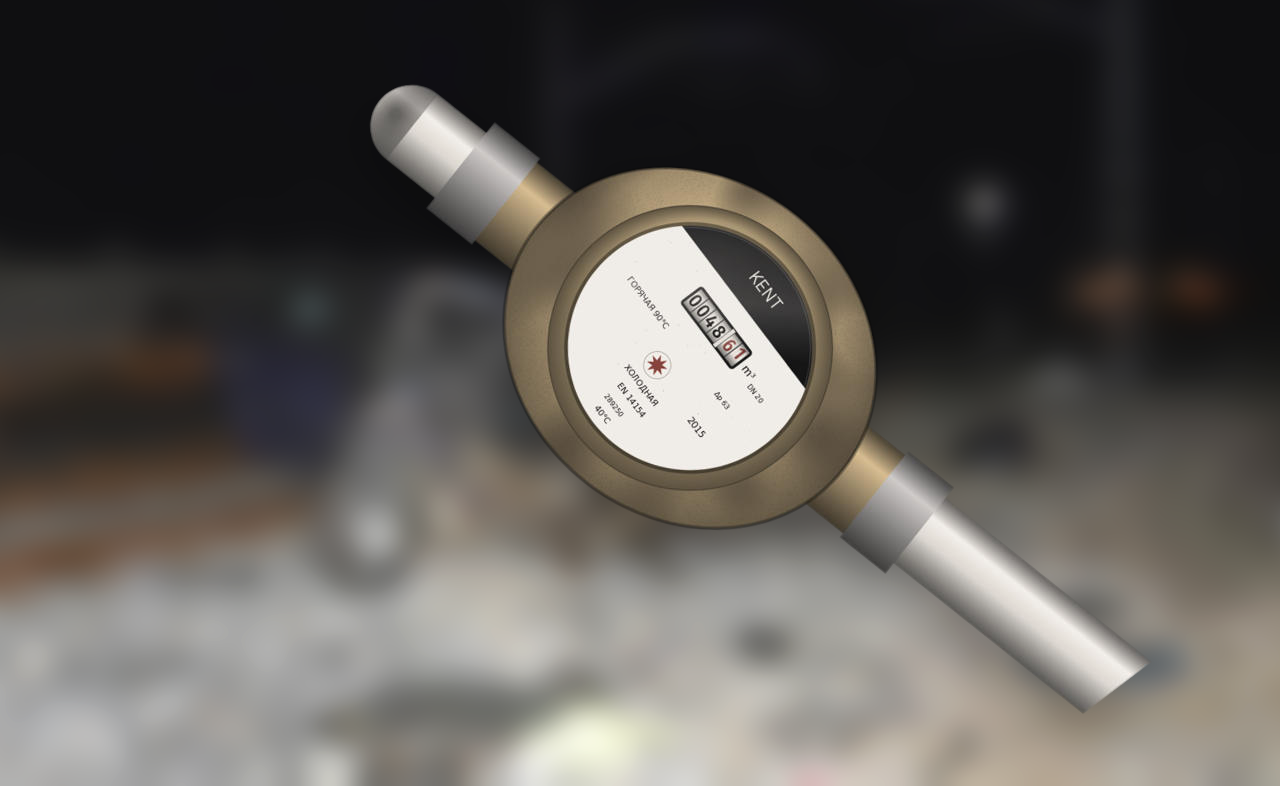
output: **48.61** m³
